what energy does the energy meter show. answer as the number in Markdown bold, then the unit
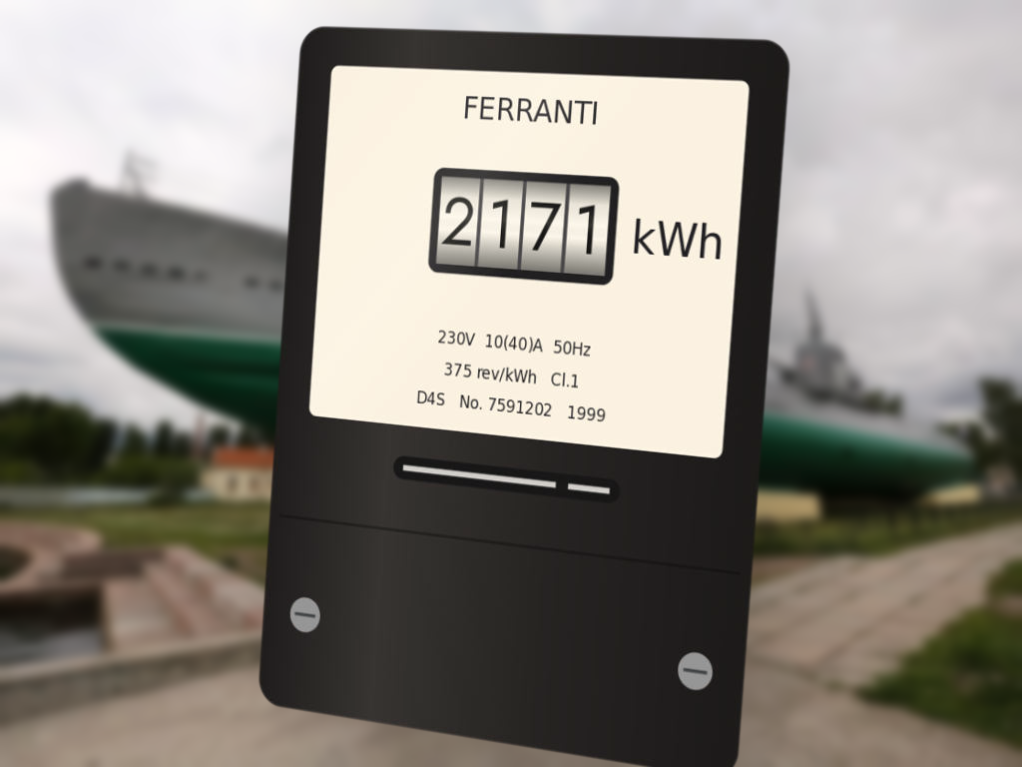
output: **2171** kWh
